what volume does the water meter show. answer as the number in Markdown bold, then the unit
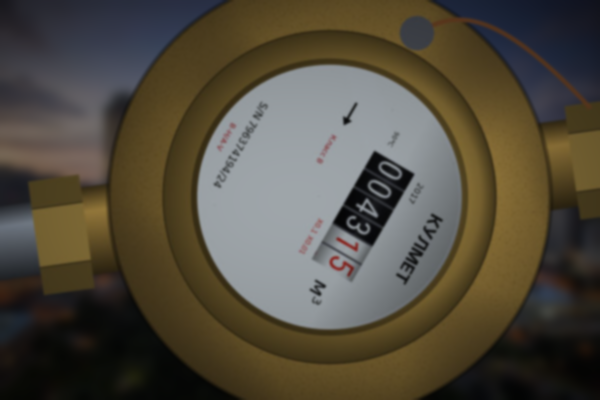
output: **43.15** m³
